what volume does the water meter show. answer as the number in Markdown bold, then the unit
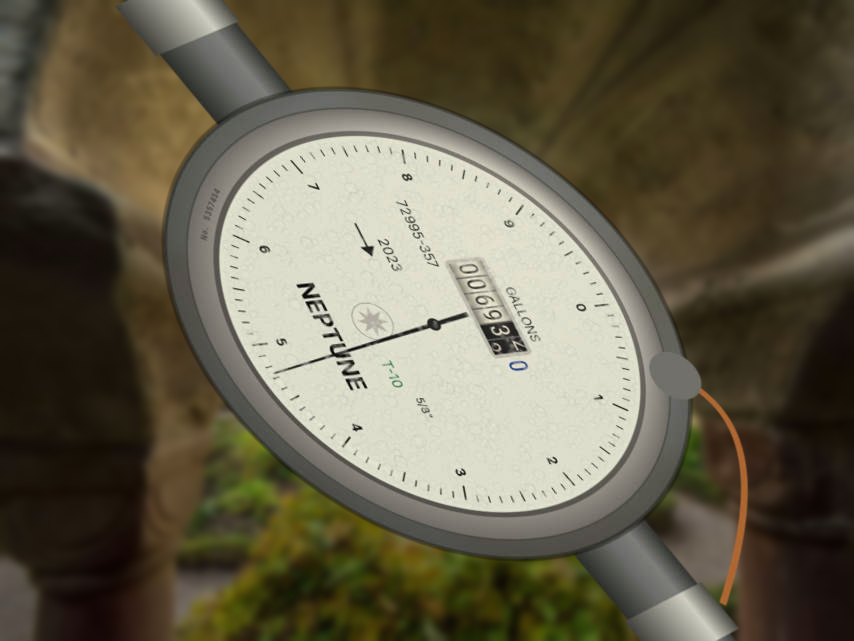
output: **69324.7** gal
